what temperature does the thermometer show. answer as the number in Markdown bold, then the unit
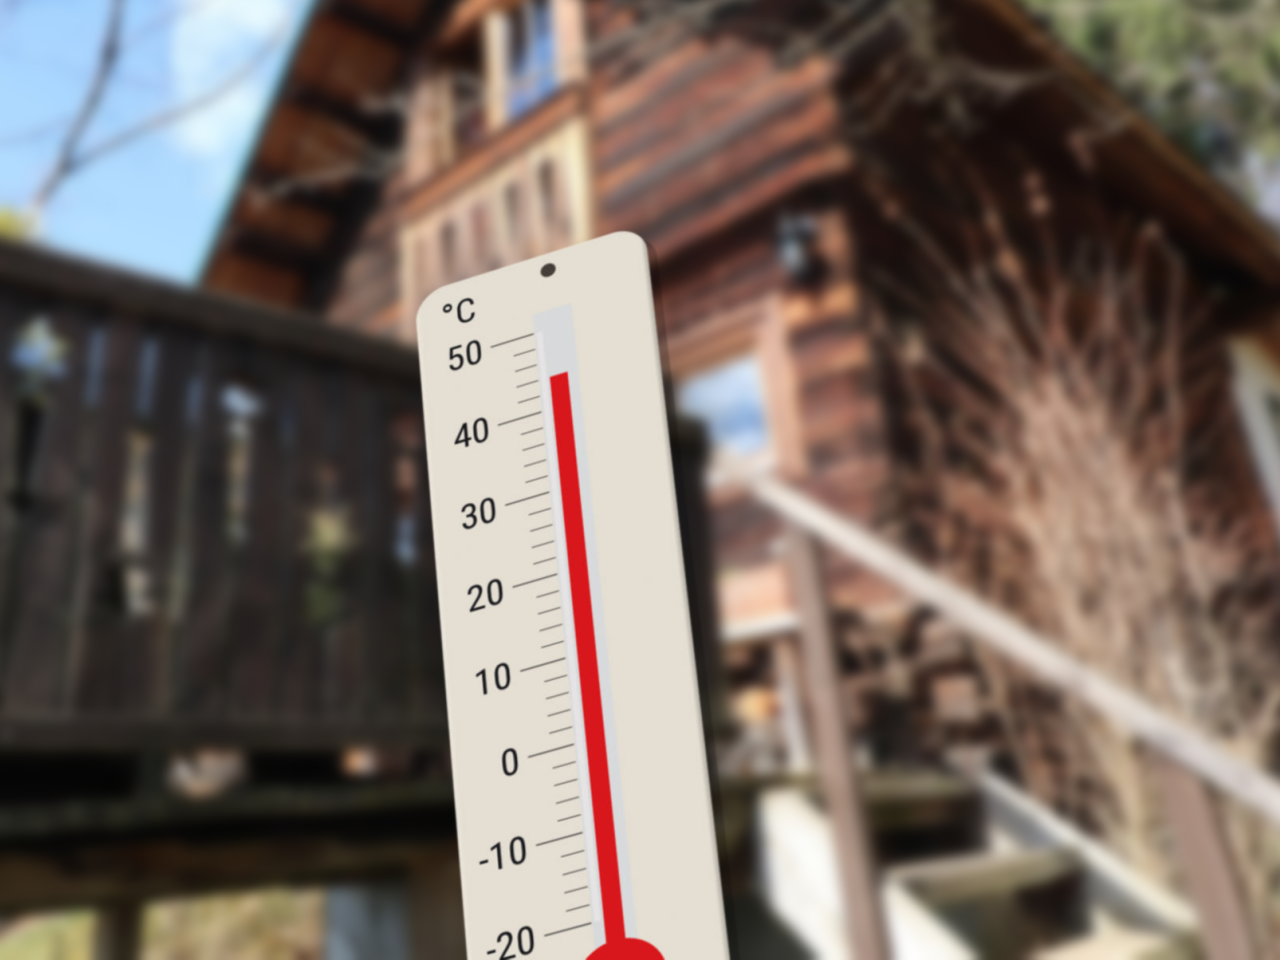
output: **44** °C
